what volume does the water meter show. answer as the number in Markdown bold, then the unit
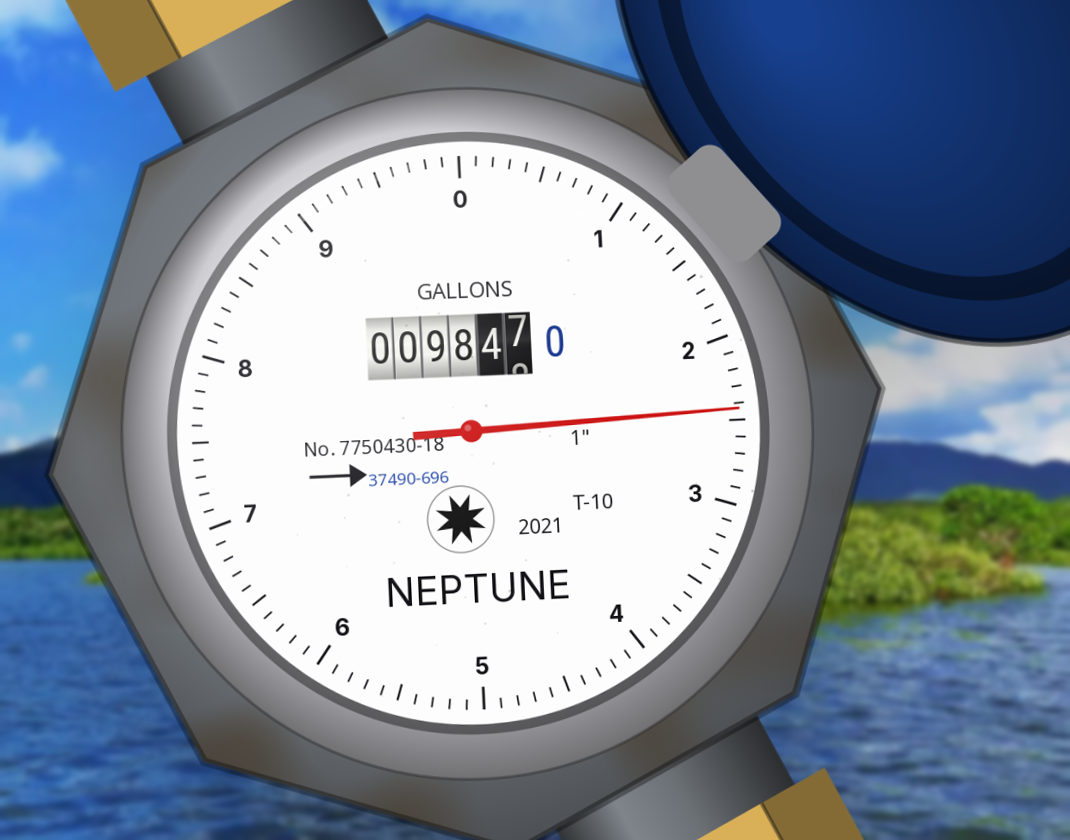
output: **98472.4** gal
